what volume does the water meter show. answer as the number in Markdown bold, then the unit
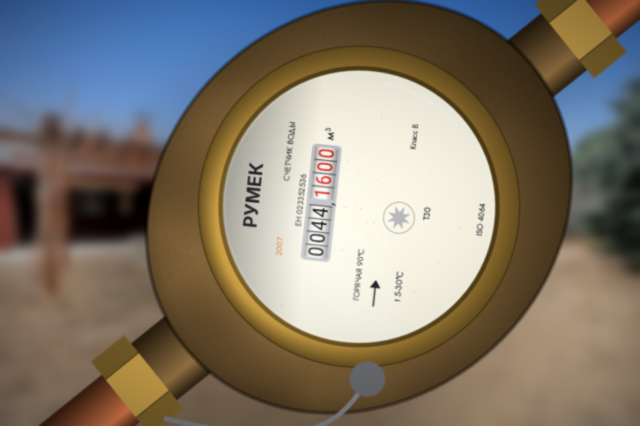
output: **44.1600** m³
